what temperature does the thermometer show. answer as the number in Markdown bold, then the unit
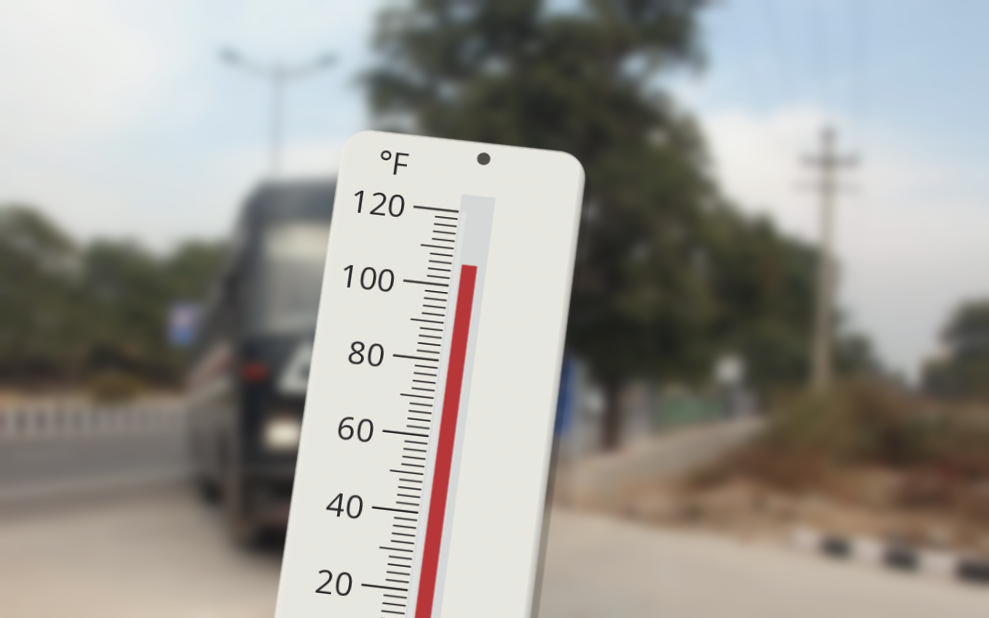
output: **106** °F
